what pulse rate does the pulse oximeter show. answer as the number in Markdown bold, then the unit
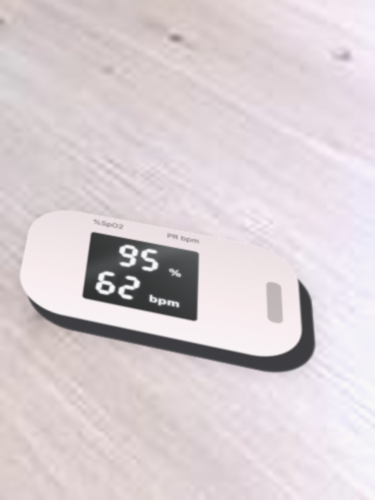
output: **62** bpm
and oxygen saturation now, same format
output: **95** %
